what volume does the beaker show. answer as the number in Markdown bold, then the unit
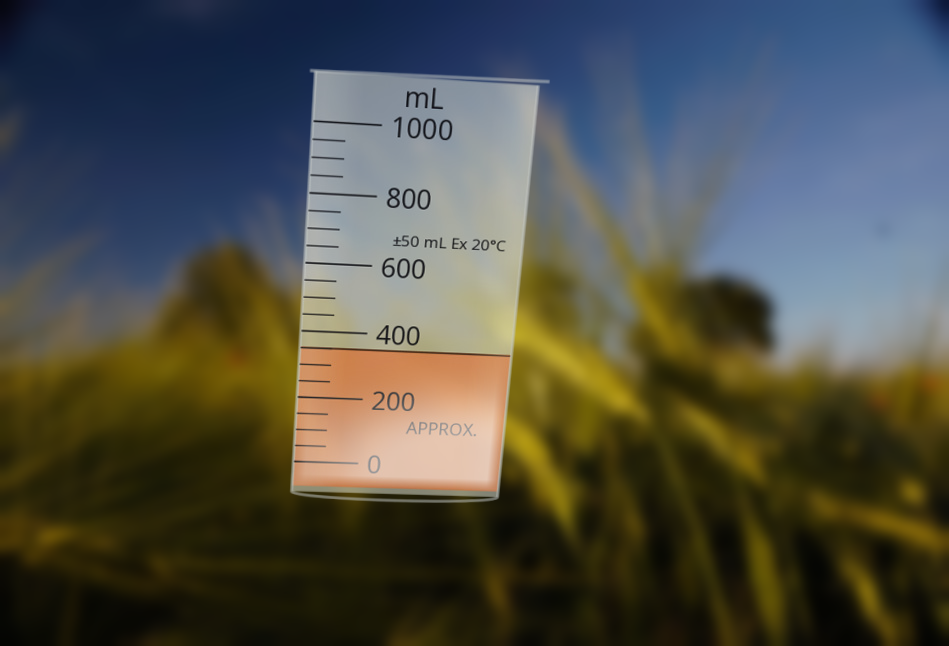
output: **350** mL
